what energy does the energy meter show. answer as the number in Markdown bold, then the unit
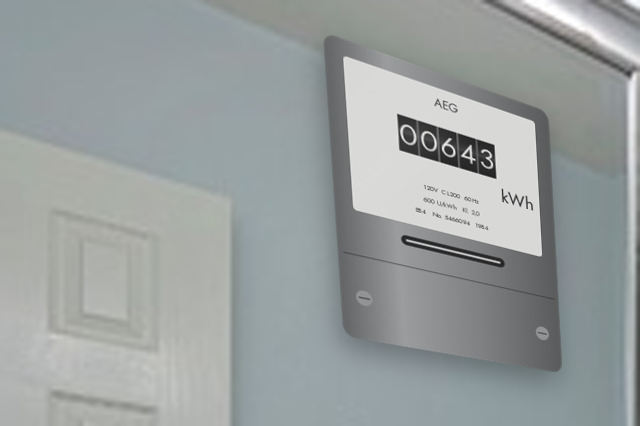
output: **643** kWh
